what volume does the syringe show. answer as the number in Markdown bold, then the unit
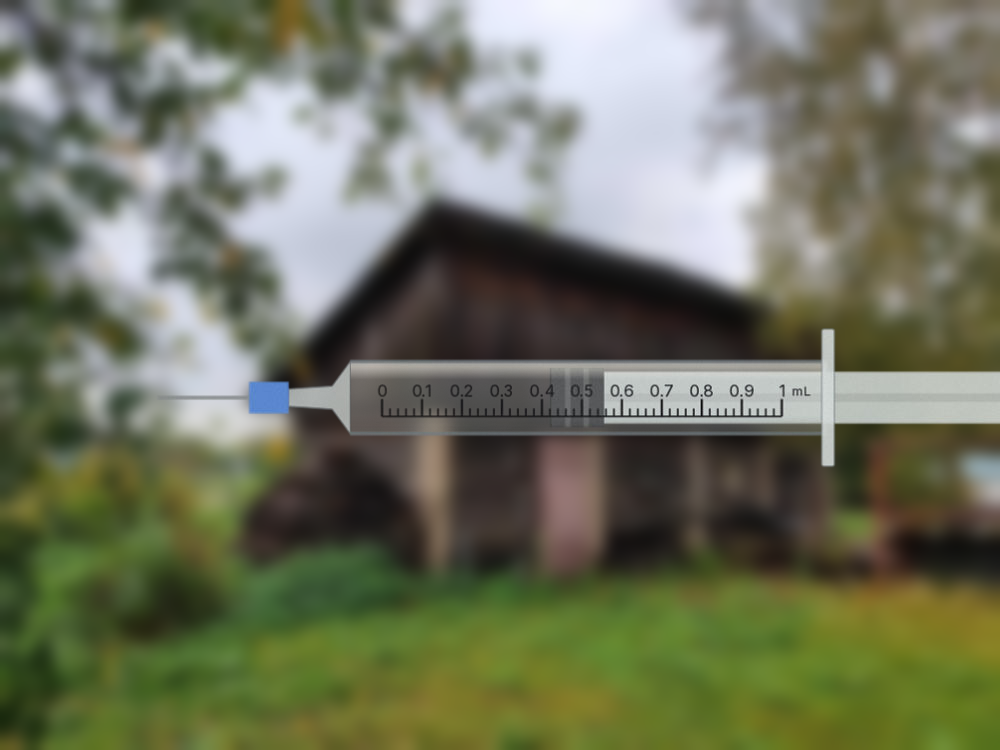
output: **0.42** mL
